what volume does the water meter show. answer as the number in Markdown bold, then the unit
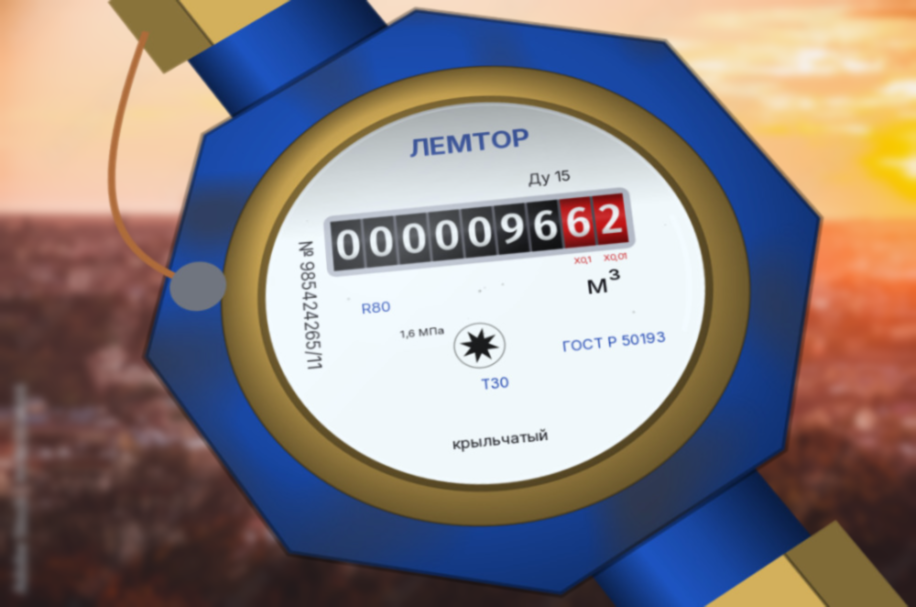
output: **96.62** m³
